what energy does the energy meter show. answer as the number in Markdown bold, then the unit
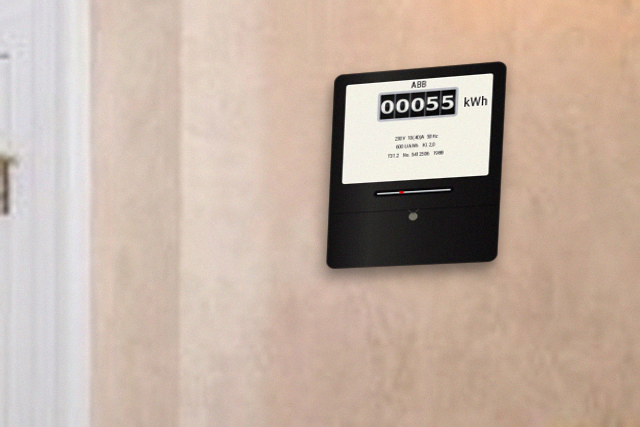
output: **55** kWh
